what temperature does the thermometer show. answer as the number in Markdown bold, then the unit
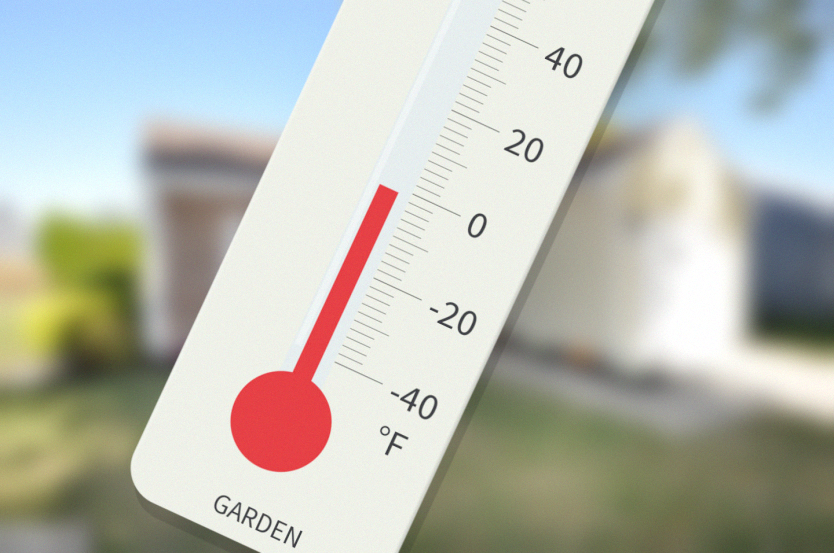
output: **-1** °F
